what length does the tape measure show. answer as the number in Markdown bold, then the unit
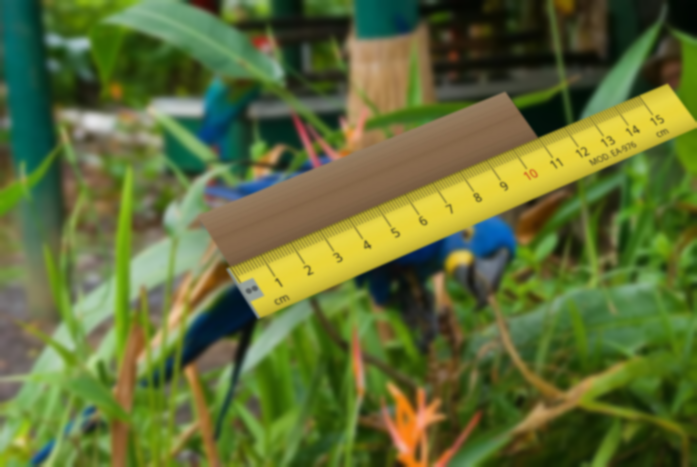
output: **11** cm
